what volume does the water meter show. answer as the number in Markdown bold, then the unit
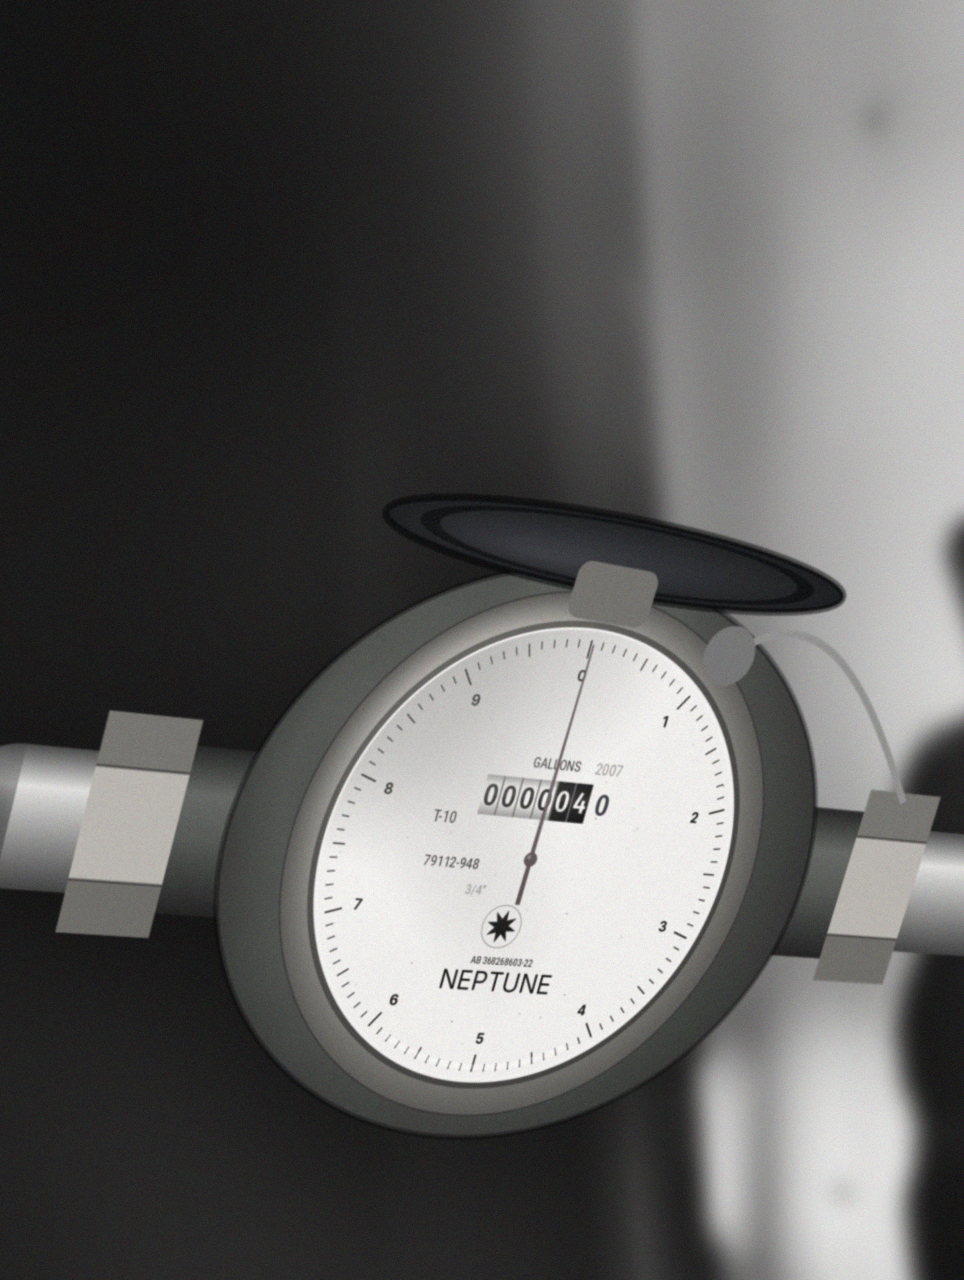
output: **40.0** gal
